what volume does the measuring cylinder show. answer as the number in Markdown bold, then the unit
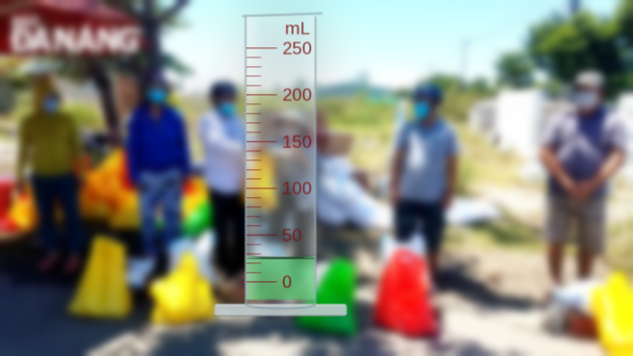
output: **25** mL
